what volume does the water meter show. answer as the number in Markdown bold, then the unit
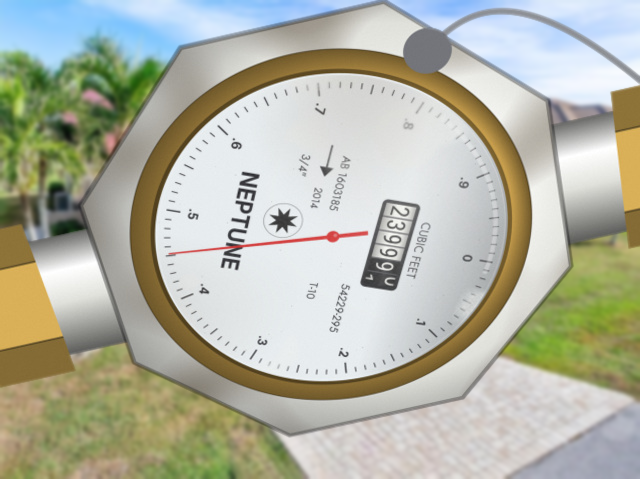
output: **239990.45** ft³
